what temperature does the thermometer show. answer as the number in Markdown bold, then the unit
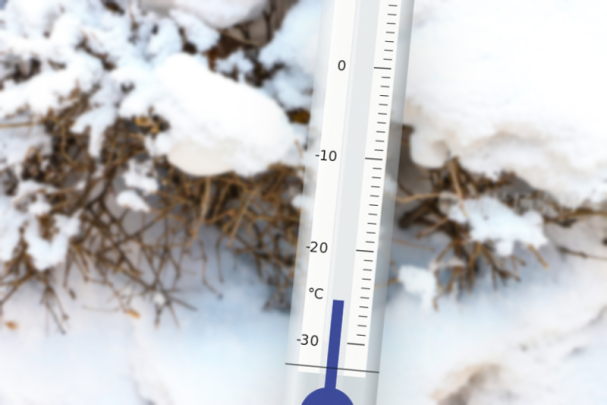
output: **-25.5** °C
